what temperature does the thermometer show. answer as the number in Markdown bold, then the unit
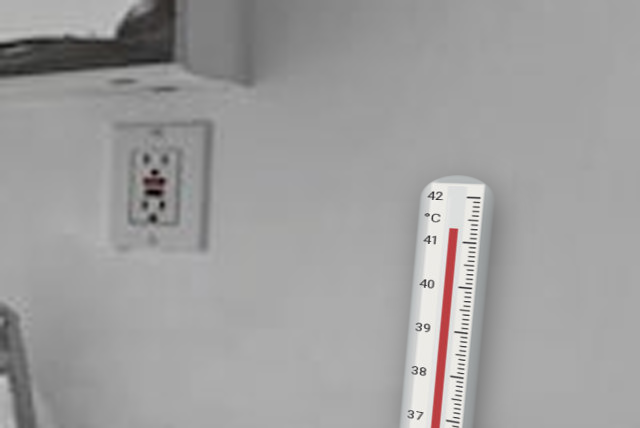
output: **41.3** °C
